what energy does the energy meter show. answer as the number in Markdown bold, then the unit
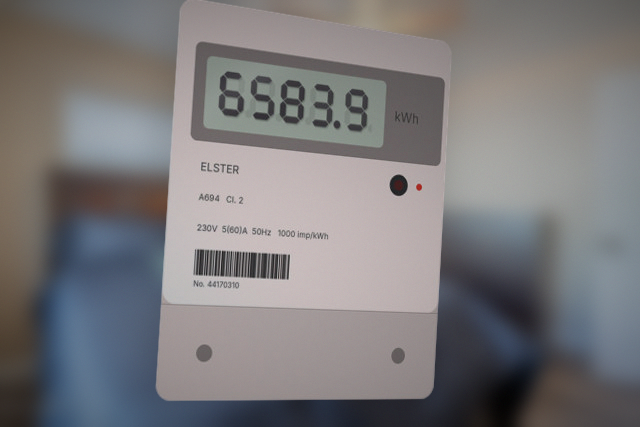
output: **6583.9** kWh
